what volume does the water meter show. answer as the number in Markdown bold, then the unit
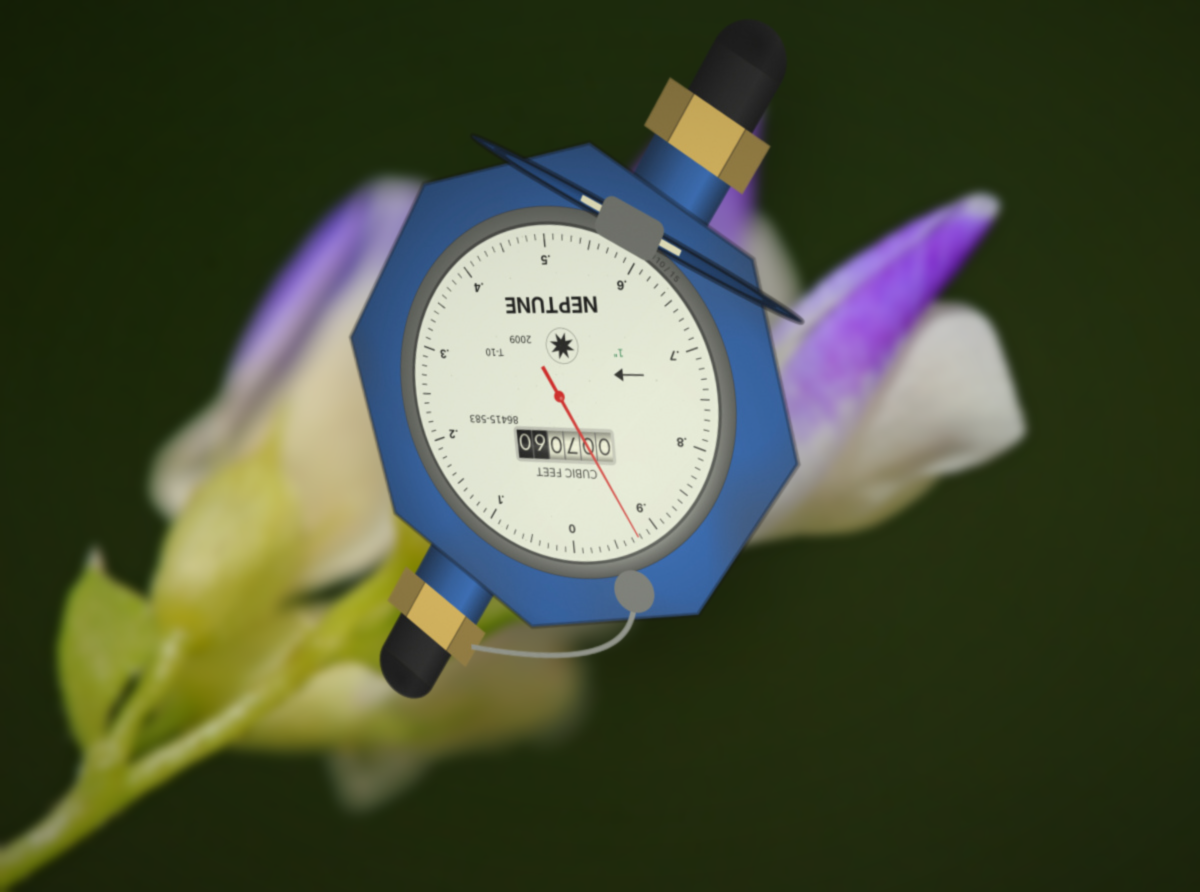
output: **7059.92** ft³
